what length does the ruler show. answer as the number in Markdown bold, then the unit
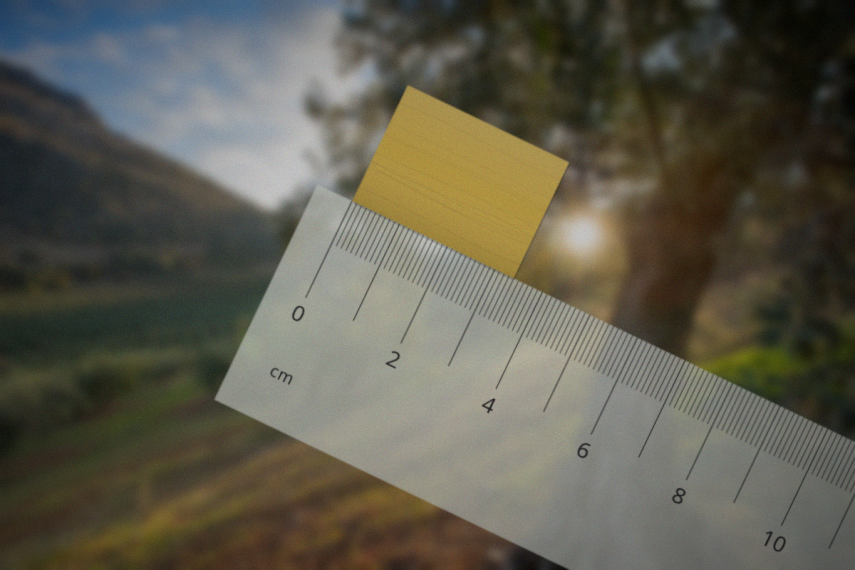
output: **3.4** cm
